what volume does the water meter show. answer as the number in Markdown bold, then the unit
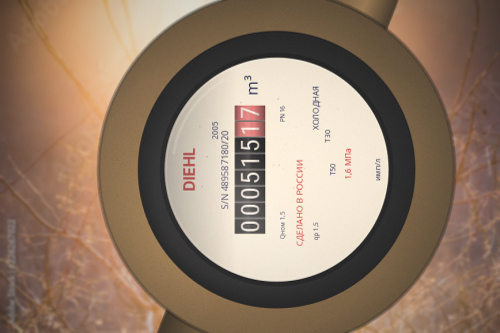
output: **515.17** m³
